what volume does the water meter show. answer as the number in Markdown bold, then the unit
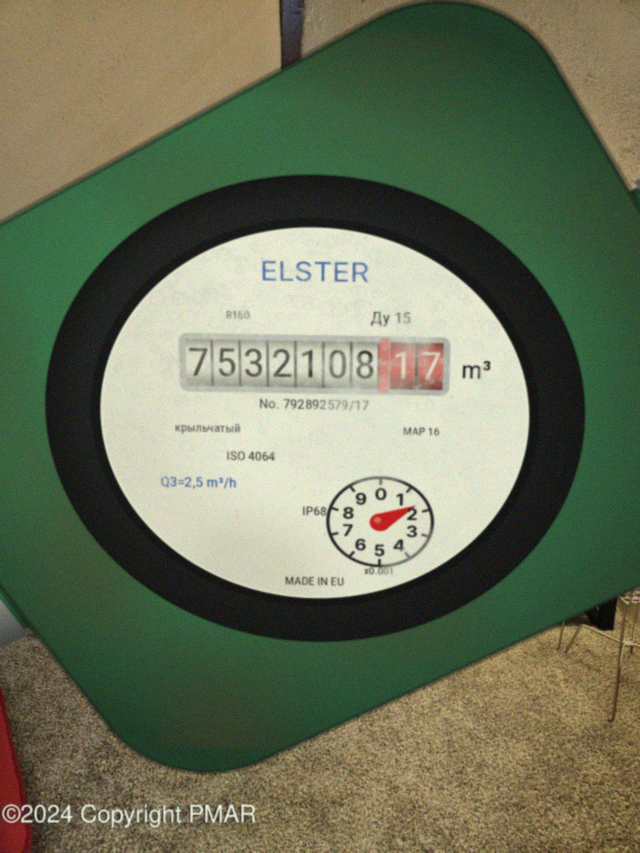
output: **7532108.171** m³
